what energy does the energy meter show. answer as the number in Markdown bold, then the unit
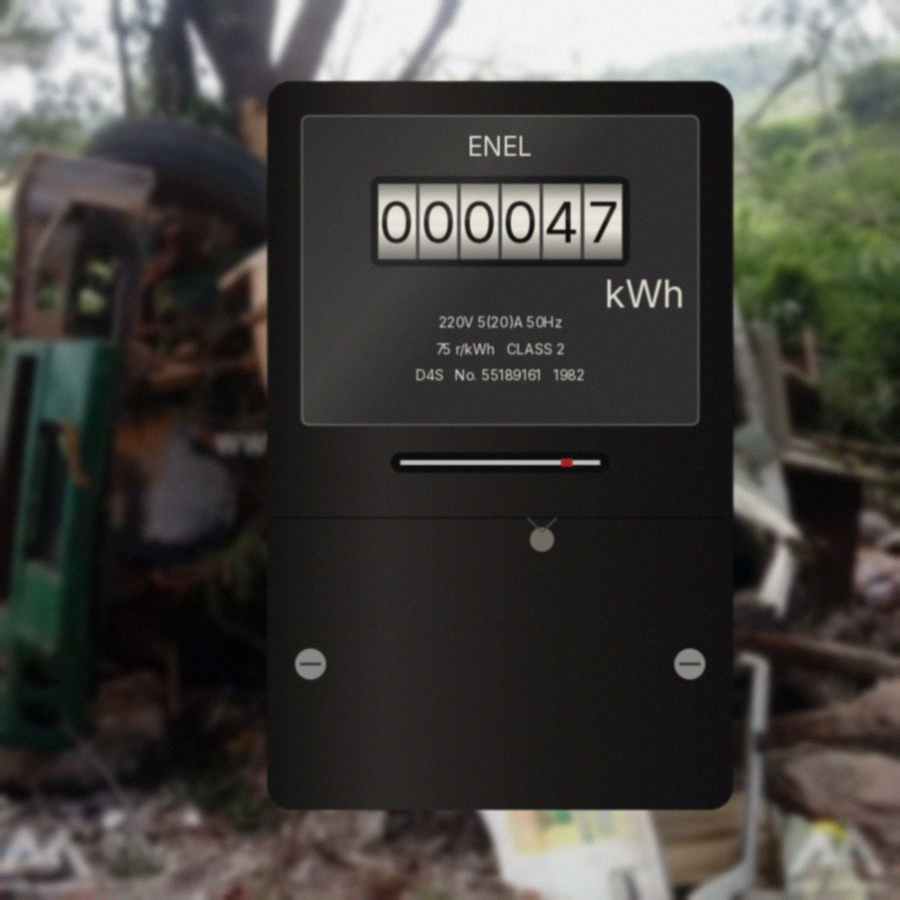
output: **47** kWh
